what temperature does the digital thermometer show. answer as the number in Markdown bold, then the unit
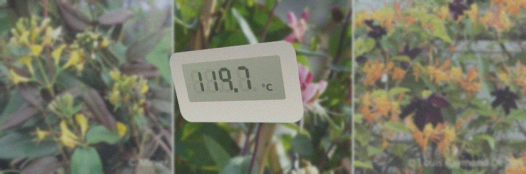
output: **119.7** °C
